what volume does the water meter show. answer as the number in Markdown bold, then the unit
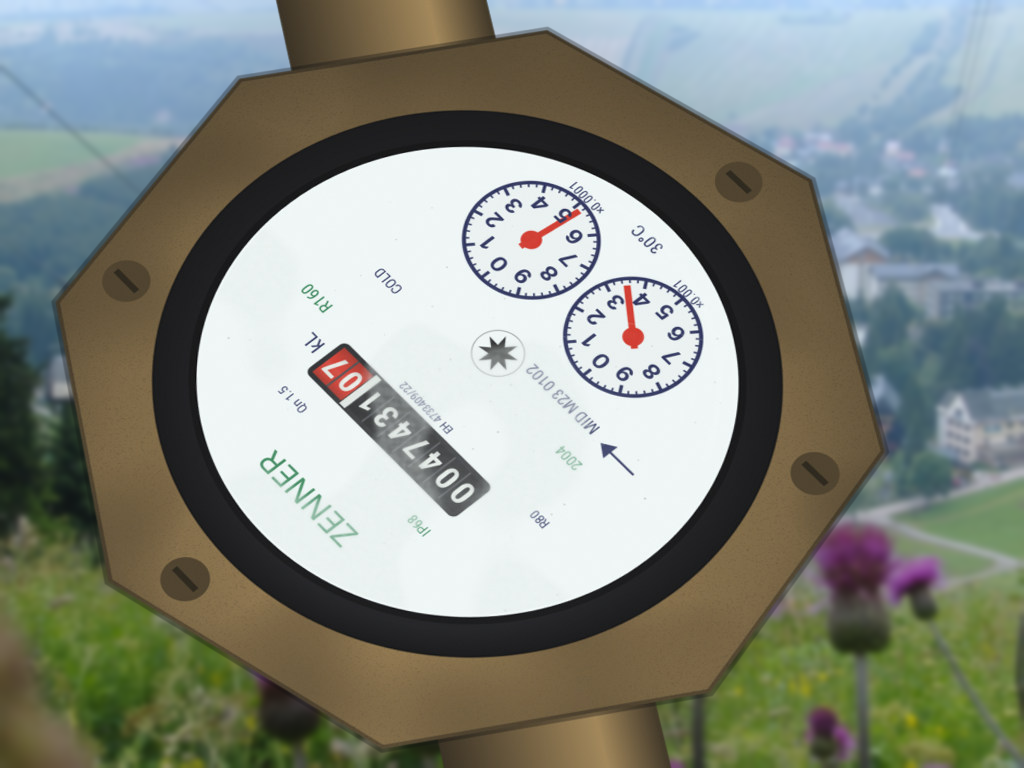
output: **47431.0735** kL
